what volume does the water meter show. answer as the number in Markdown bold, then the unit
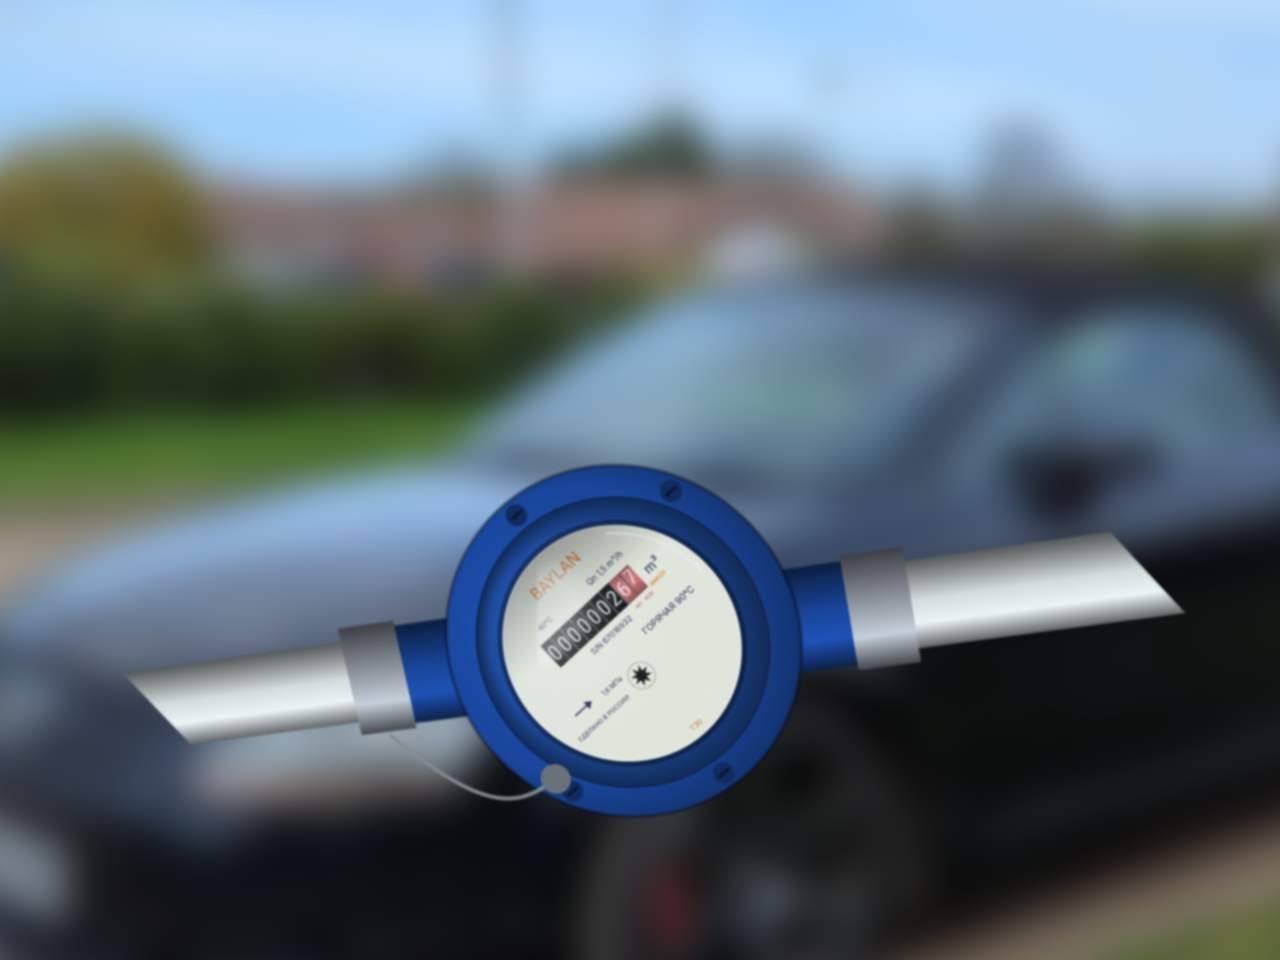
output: **2.67** m³
